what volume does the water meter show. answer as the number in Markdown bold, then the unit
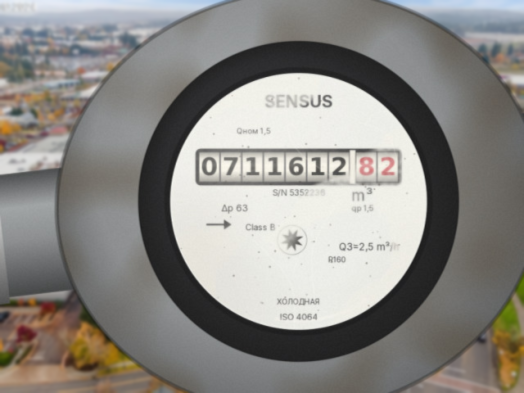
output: **711612.82** m³
